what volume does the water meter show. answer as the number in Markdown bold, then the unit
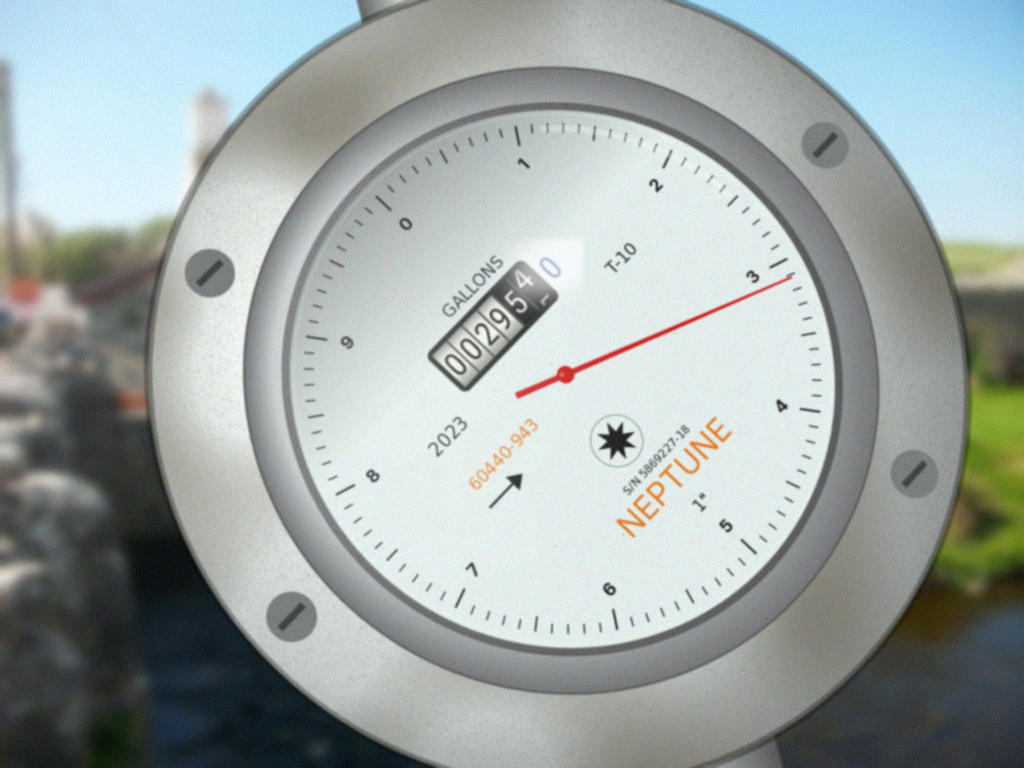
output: **29543.1** gal
